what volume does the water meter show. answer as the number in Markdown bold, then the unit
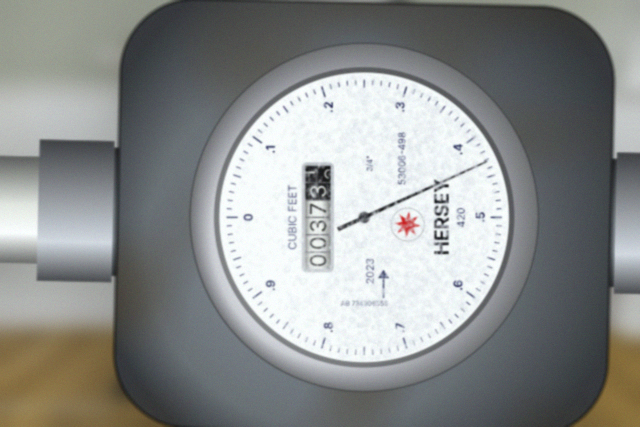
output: **3731.43** ft³
